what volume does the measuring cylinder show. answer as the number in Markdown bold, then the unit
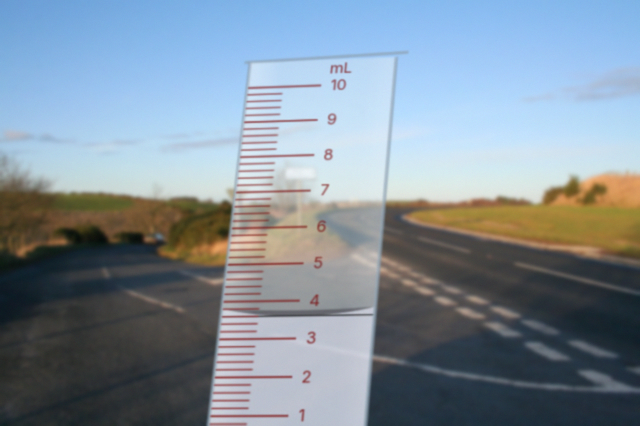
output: **3.6** mL
